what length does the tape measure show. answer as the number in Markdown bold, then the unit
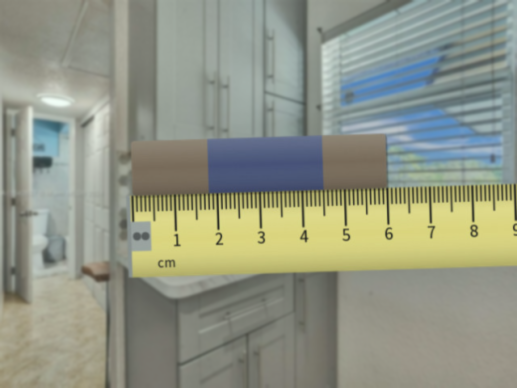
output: **6** cm
